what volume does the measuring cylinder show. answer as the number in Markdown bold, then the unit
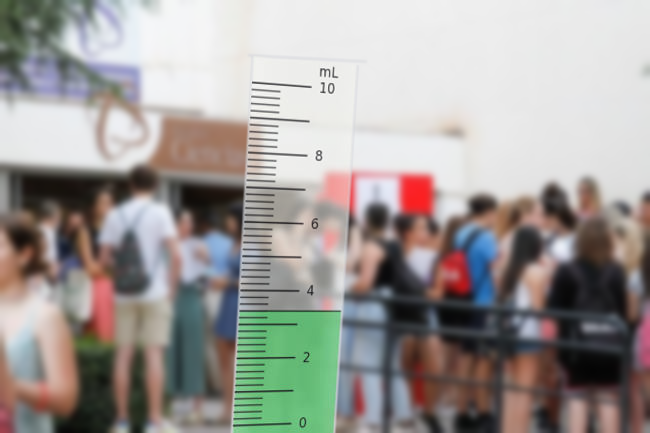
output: **3.4** mL
